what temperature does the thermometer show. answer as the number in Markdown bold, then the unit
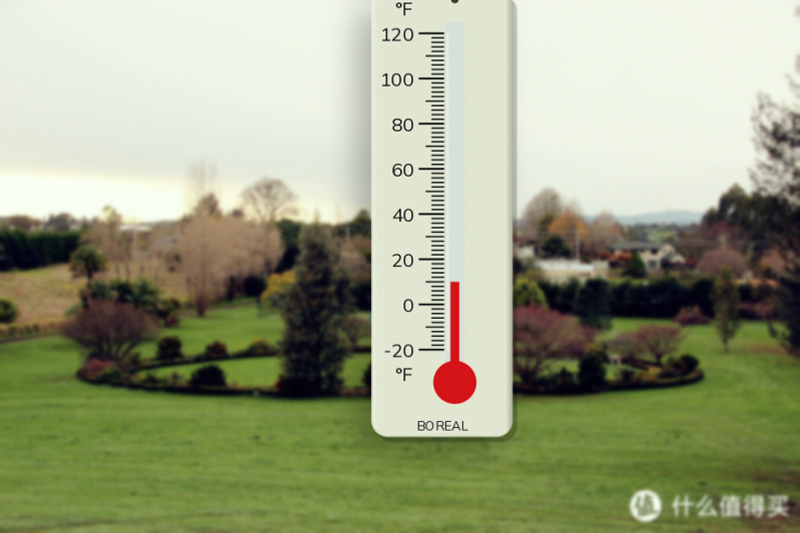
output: **10** °F
